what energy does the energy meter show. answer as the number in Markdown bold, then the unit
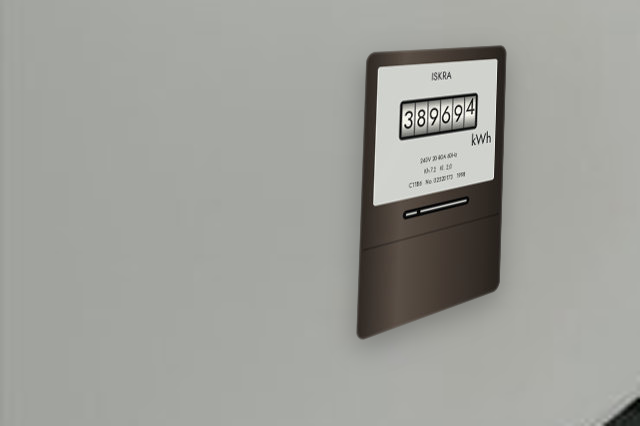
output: **389694** kWh
